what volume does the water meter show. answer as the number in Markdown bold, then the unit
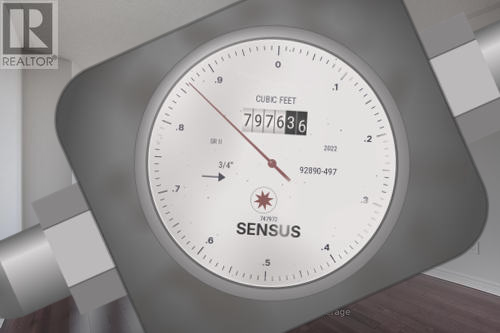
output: **797635.86** ft³
